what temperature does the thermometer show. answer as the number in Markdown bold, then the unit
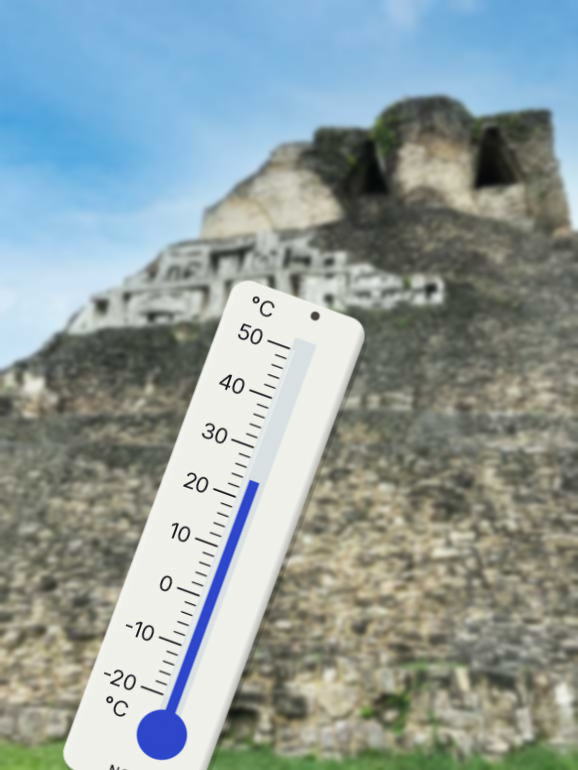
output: **24** °C
